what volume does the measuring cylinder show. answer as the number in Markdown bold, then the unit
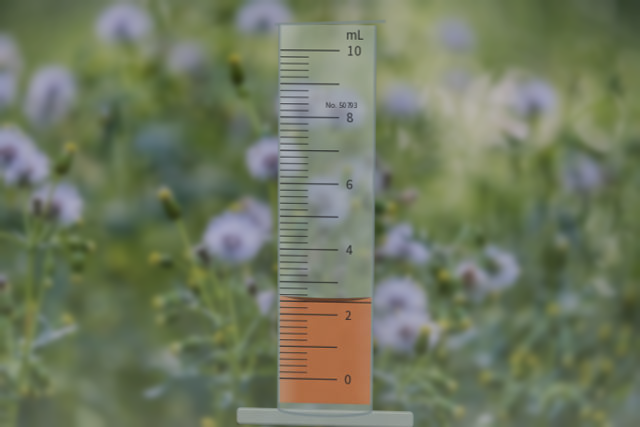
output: **2.4** mL
